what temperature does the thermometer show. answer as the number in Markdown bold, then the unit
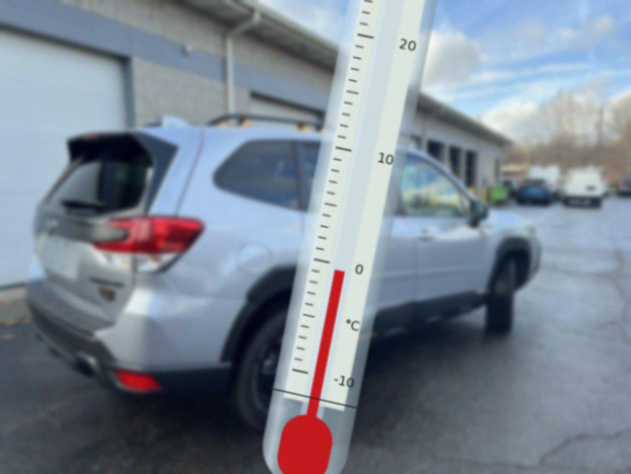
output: **-0.5** °C
